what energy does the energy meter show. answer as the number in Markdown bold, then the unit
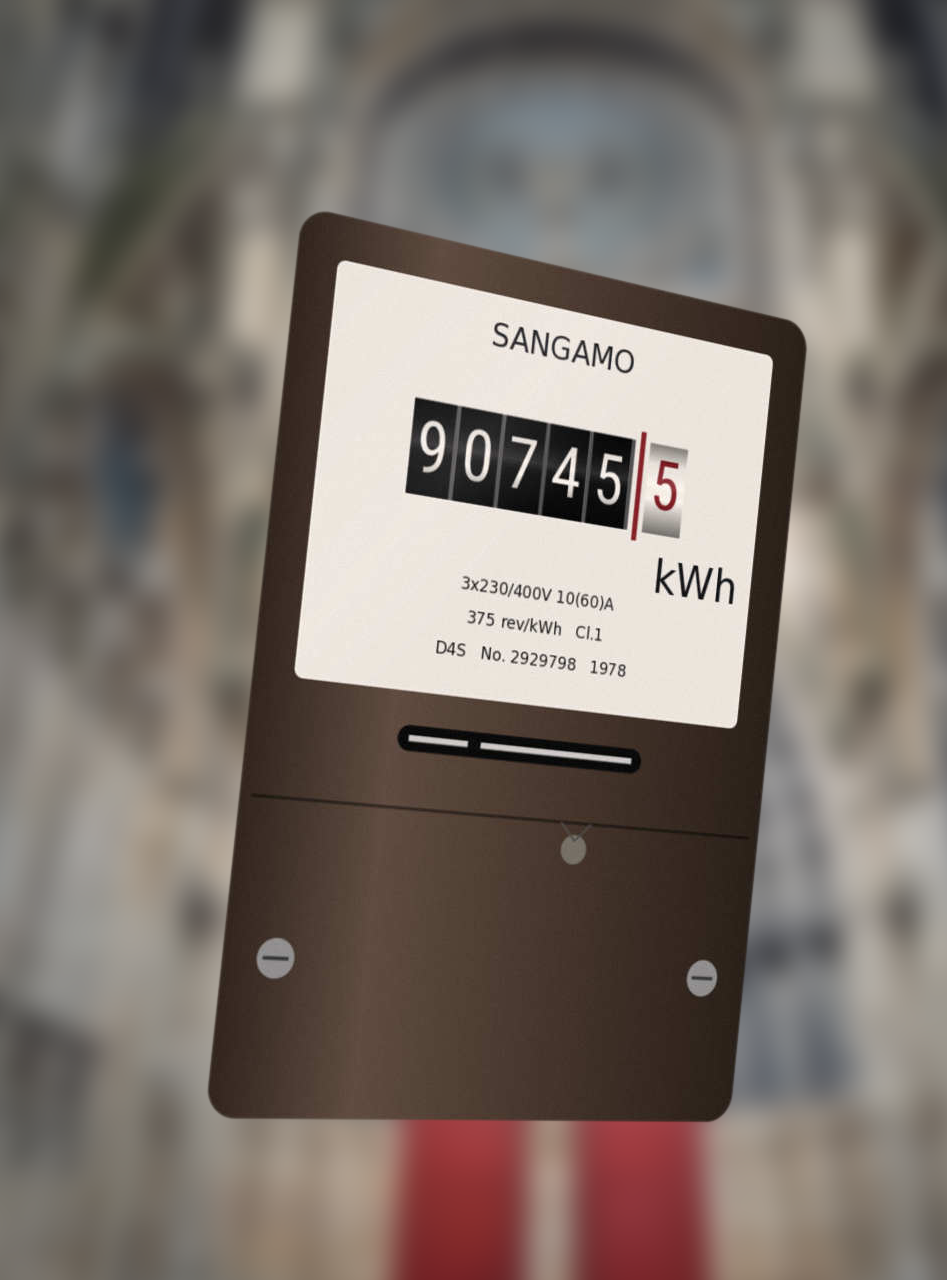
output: **90745.5** kWh
